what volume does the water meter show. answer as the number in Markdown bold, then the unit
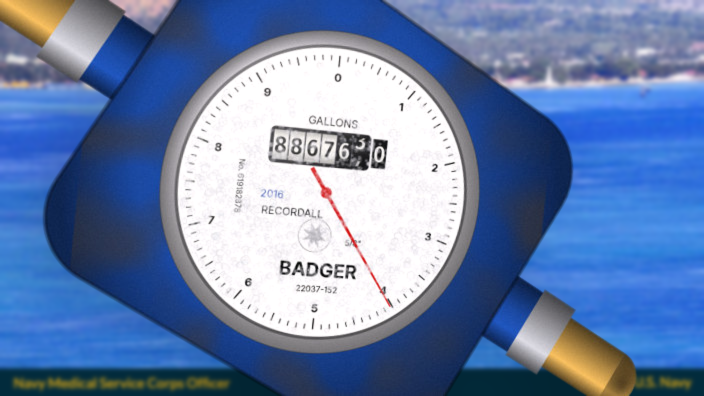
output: **8867634.0** gal
